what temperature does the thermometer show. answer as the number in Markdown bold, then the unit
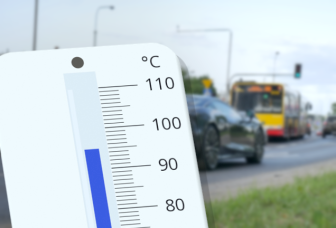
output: **95** °C
